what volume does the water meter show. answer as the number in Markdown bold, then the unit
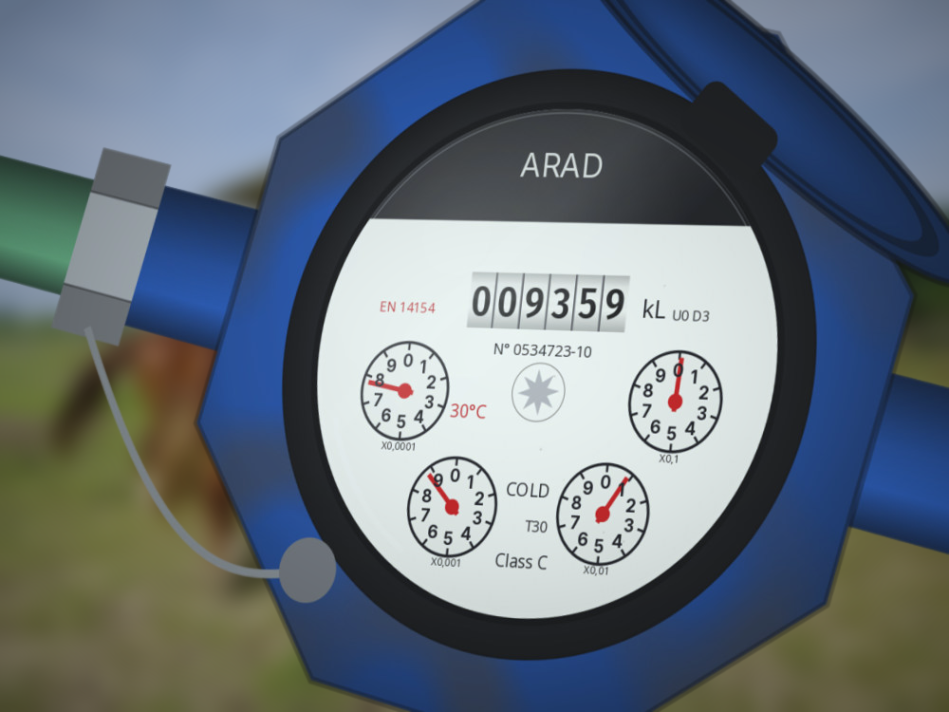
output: **9359.0087** kL
